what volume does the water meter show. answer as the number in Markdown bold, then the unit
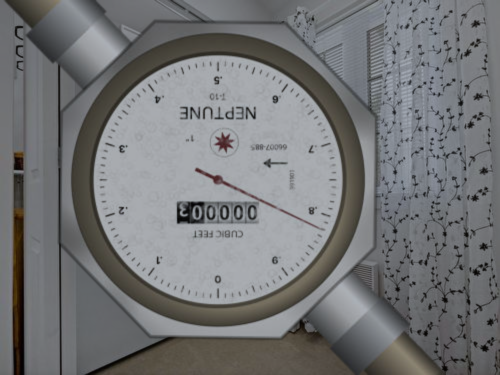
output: **2.82** ft³
